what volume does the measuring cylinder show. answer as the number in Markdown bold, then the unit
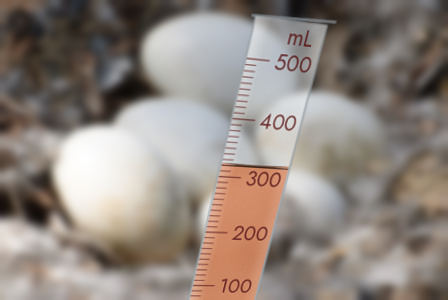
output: **320** mL
